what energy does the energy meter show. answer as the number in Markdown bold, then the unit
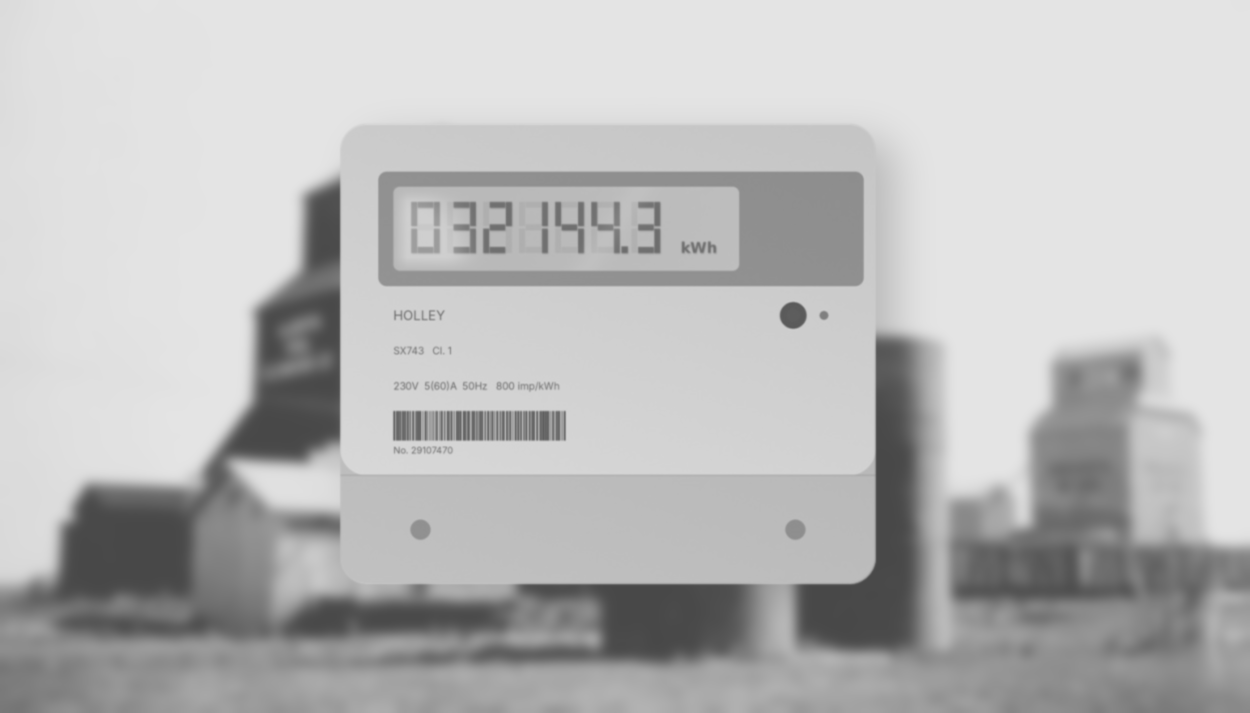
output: **32144.3** kWh
